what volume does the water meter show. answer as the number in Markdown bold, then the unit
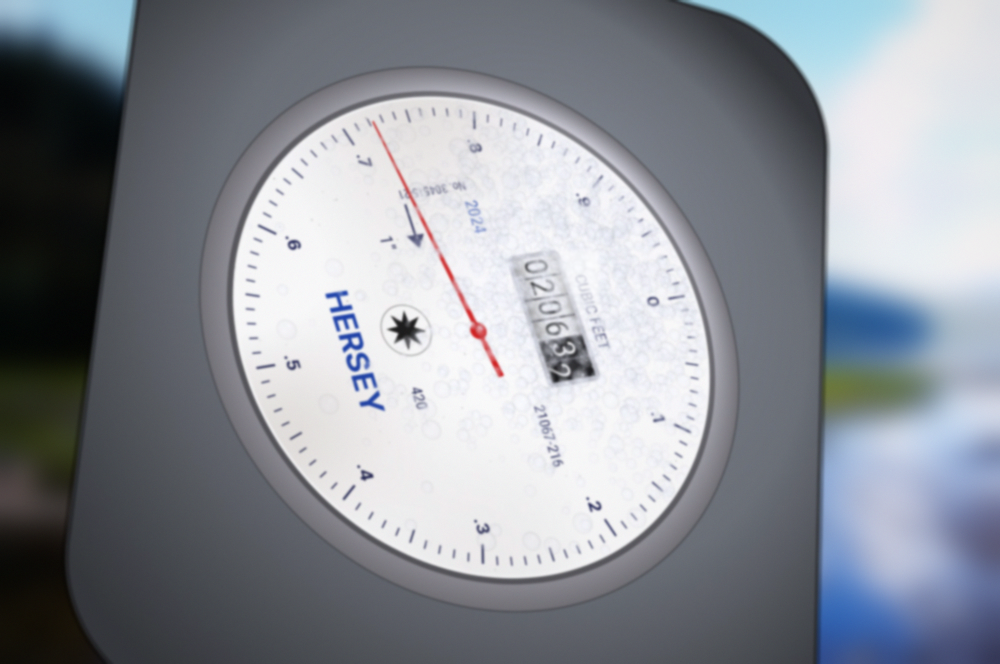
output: **20631.72** ft³
